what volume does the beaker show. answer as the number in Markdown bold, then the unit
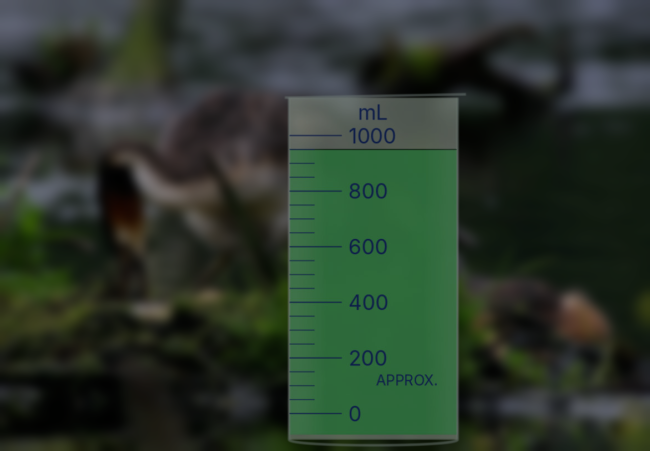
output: **950** mL
